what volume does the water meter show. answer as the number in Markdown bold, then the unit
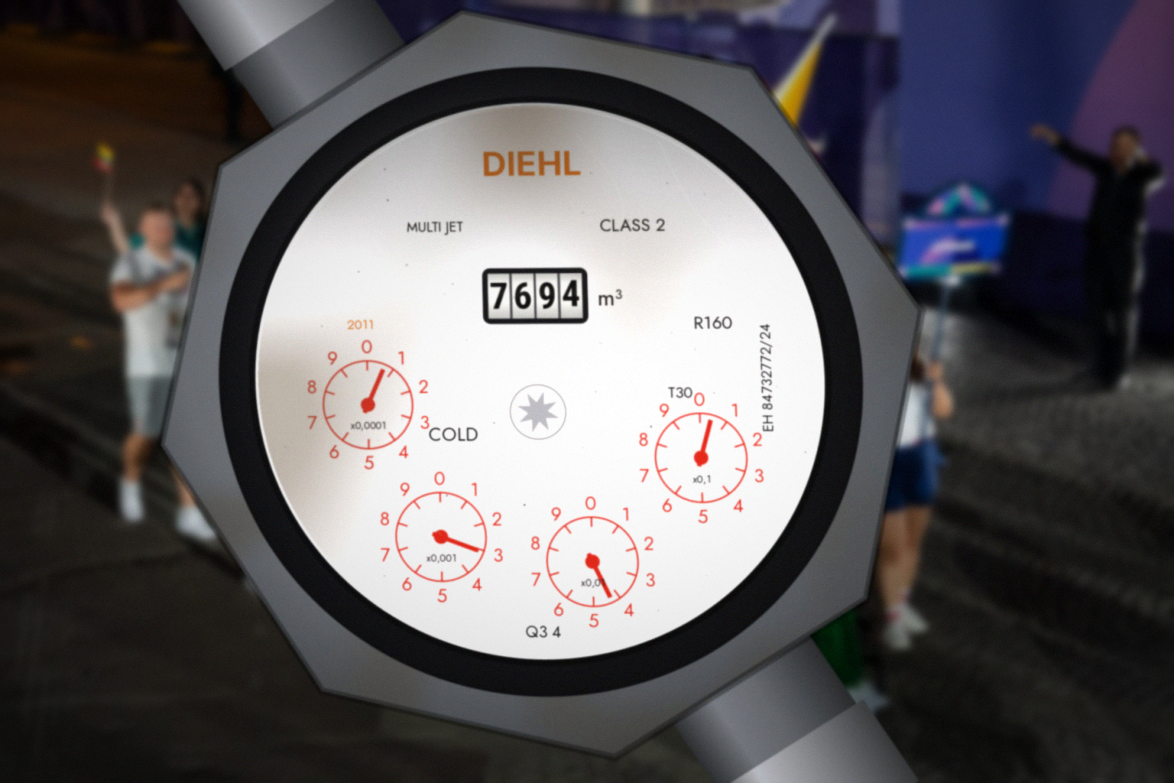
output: **7694.0430** m³
